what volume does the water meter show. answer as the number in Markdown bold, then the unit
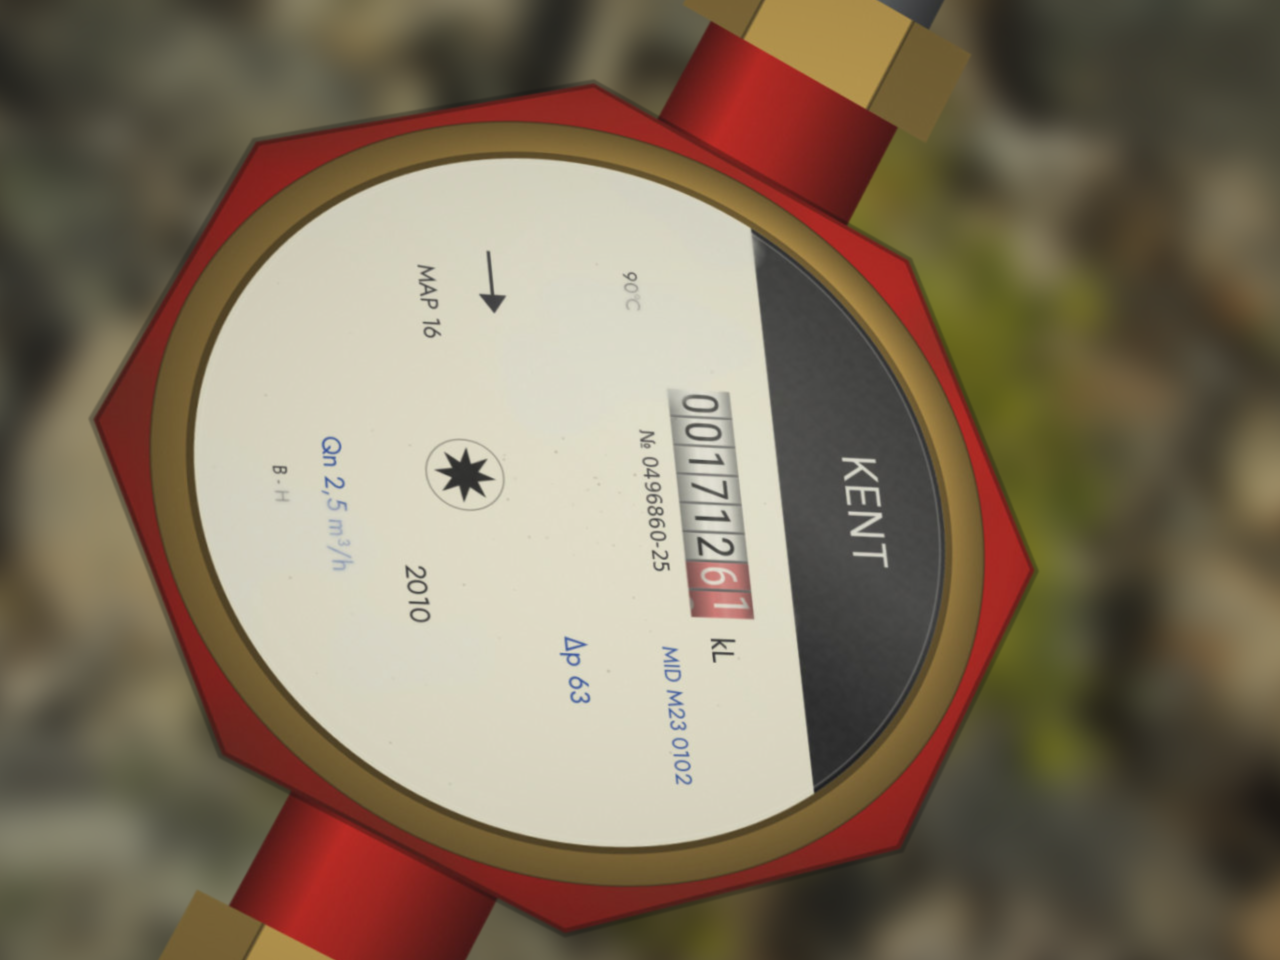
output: **1712.61** kL
